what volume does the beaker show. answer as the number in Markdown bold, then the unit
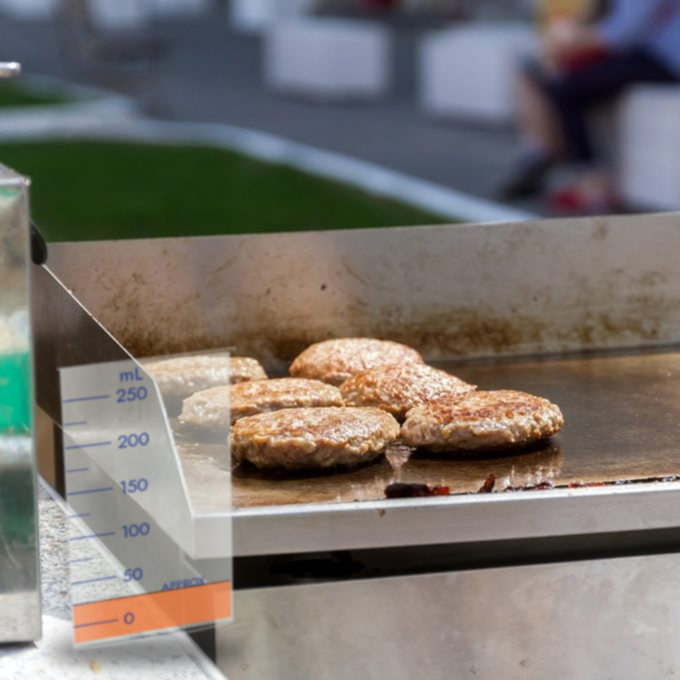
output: **25** mL
